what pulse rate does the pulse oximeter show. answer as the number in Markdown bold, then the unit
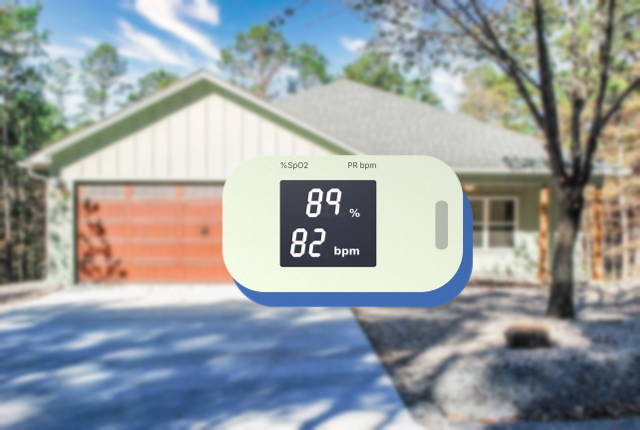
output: **82** bpm
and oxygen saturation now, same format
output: **89** %
